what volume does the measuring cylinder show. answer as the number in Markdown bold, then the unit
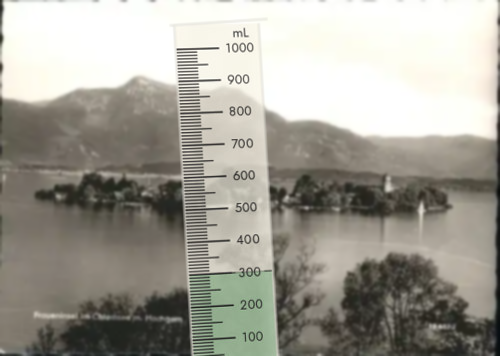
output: **300** mL
